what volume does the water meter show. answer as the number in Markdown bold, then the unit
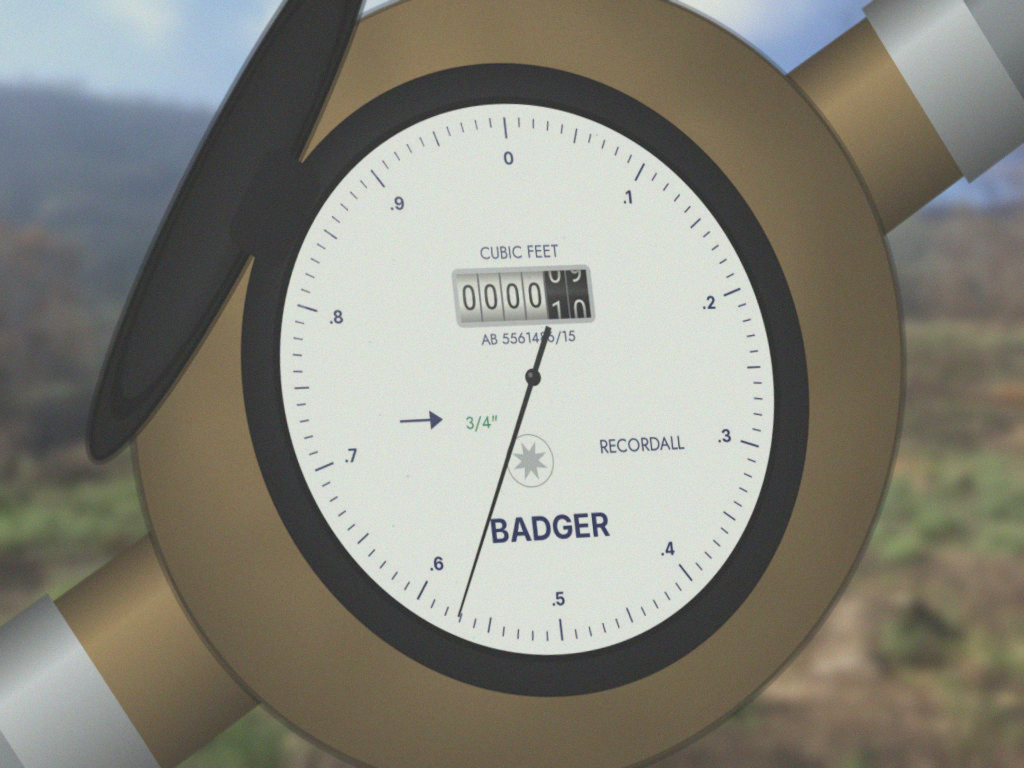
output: **9.57** ft³
